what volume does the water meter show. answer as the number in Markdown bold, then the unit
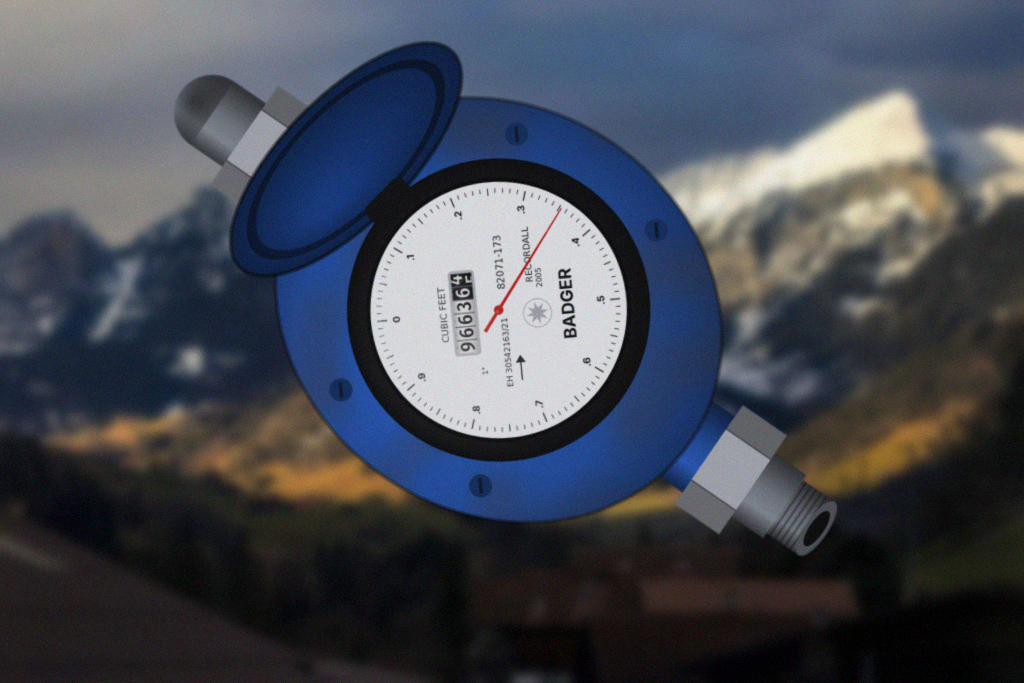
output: **966364.35** ft³
